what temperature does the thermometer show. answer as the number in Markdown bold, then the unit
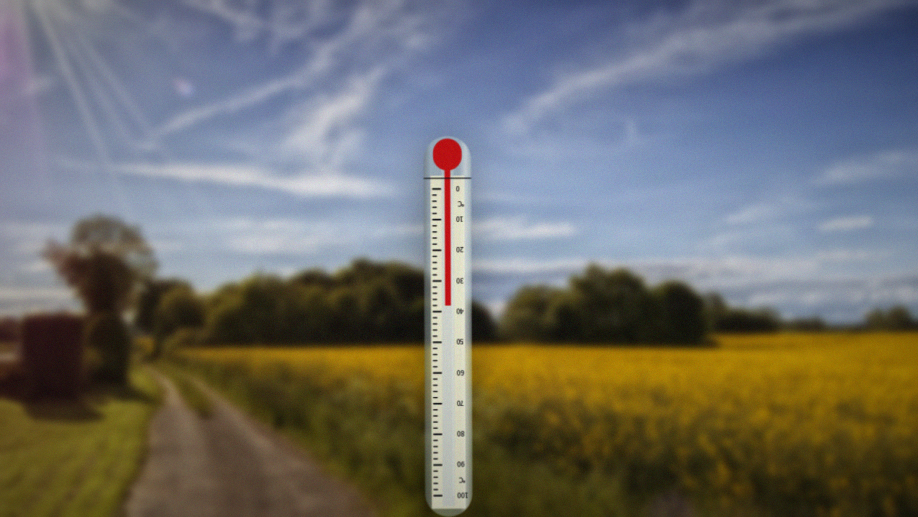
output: **38** °C
